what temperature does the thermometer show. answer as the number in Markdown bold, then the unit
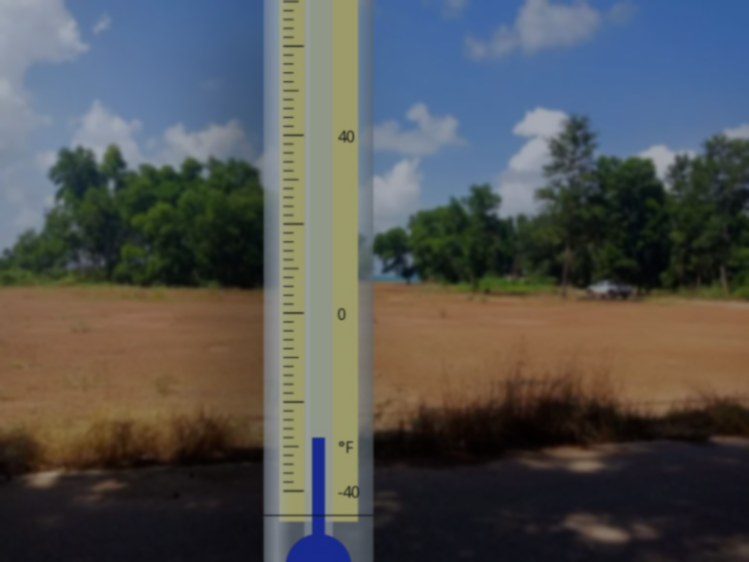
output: **-28** °F
